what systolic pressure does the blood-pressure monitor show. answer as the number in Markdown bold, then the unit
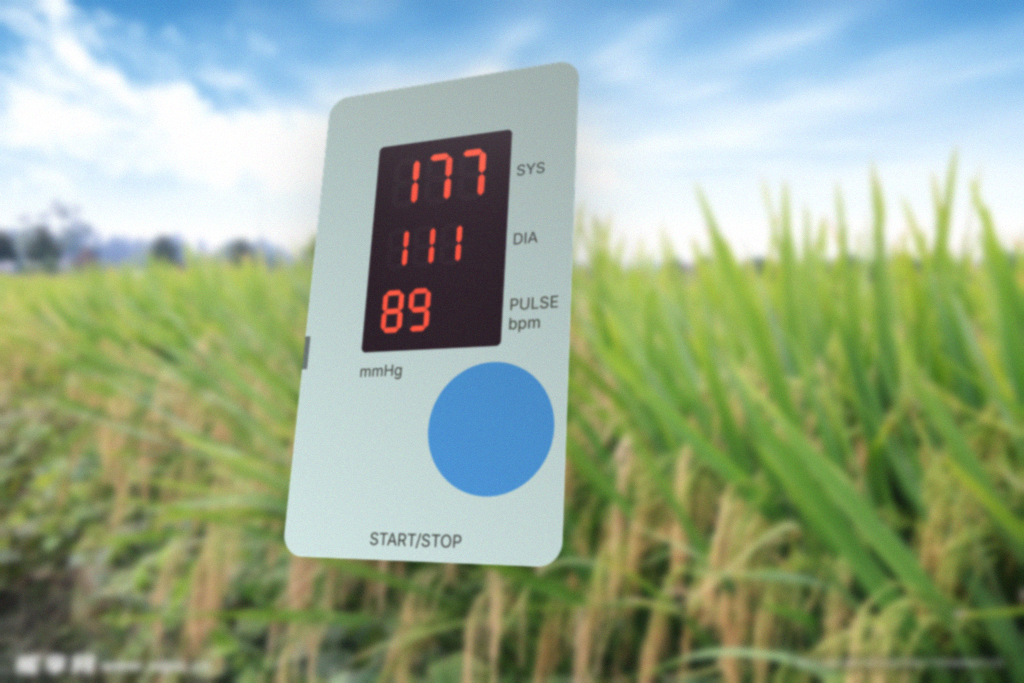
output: **177** mmHg
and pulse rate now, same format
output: **89** bpm
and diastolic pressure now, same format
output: **111** mmHg
